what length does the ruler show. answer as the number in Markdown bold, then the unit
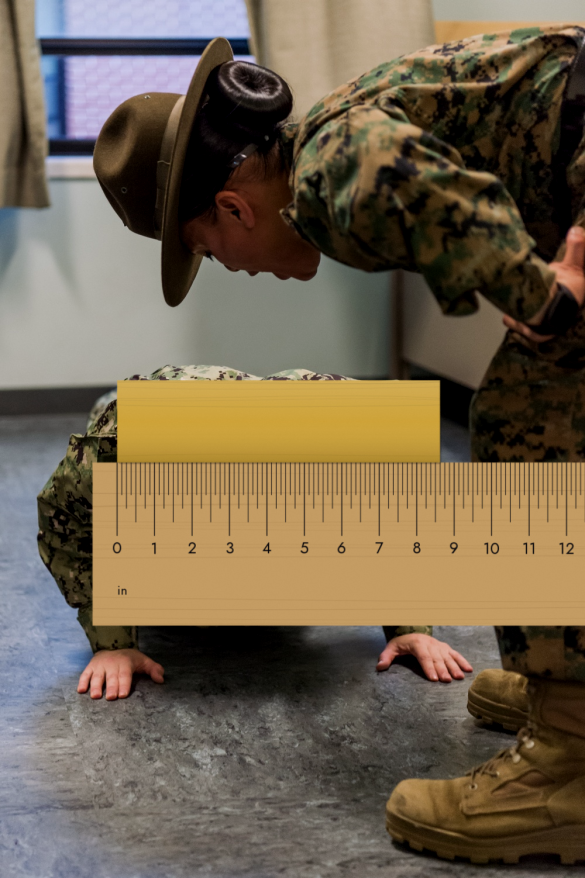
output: **8.625** in
